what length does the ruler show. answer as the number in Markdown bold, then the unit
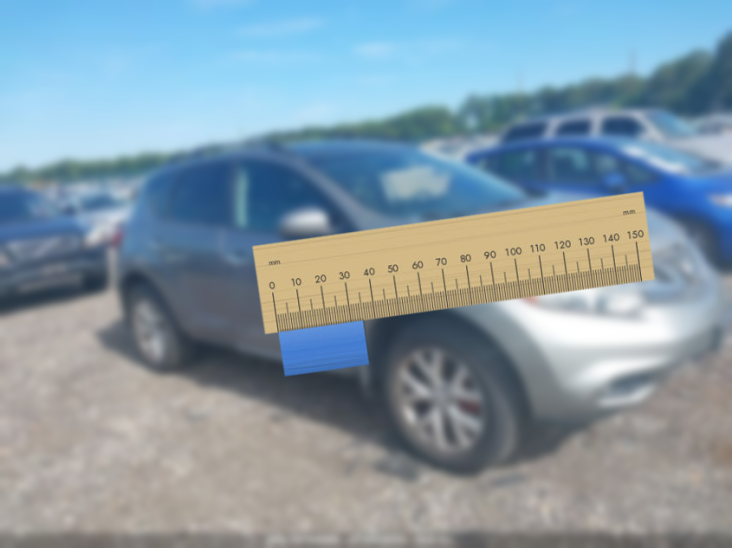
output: **35** mm
